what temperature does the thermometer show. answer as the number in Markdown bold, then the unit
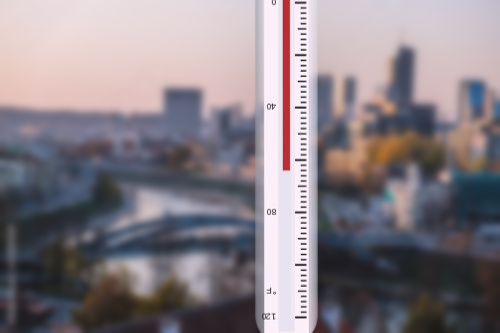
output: **64** °F
